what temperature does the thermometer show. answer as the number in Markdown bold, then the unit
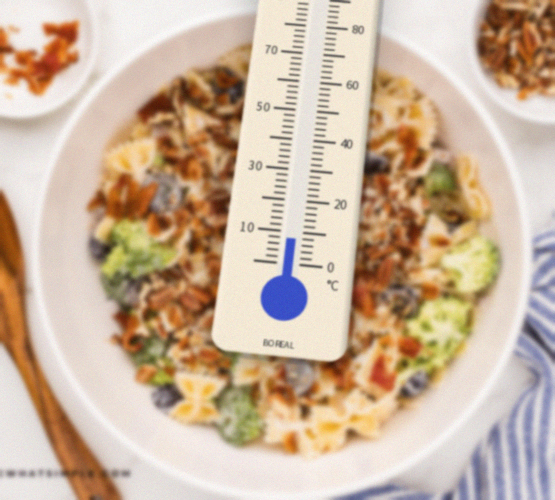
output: **8** °C
